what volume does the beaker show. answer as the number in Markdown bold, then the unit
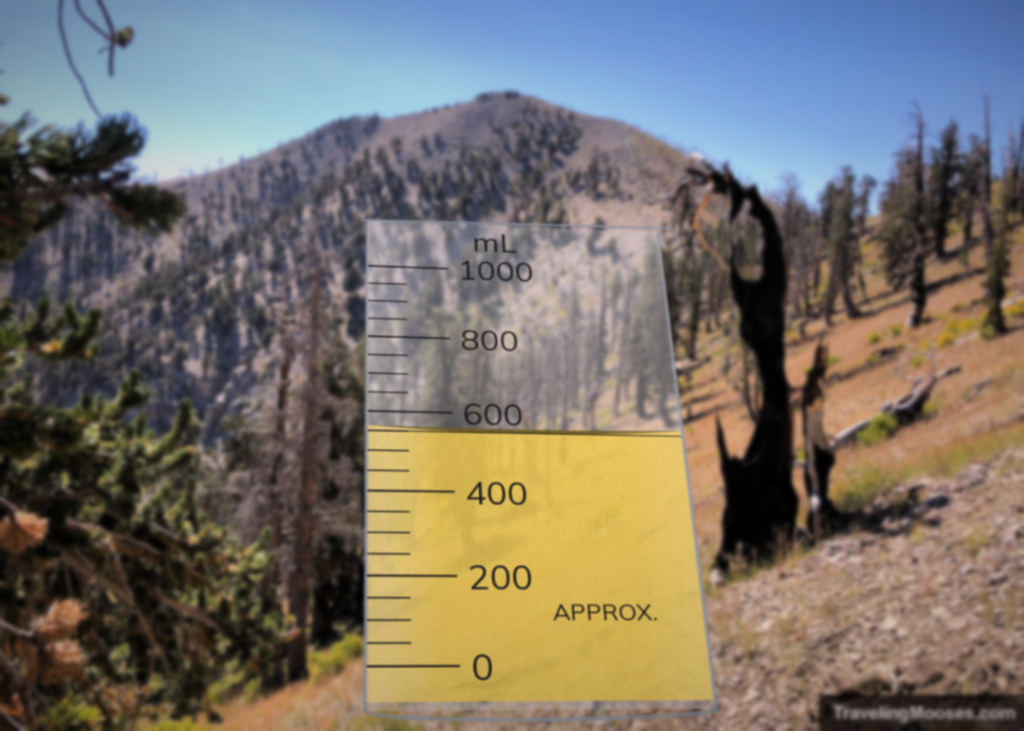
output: **550** mL
